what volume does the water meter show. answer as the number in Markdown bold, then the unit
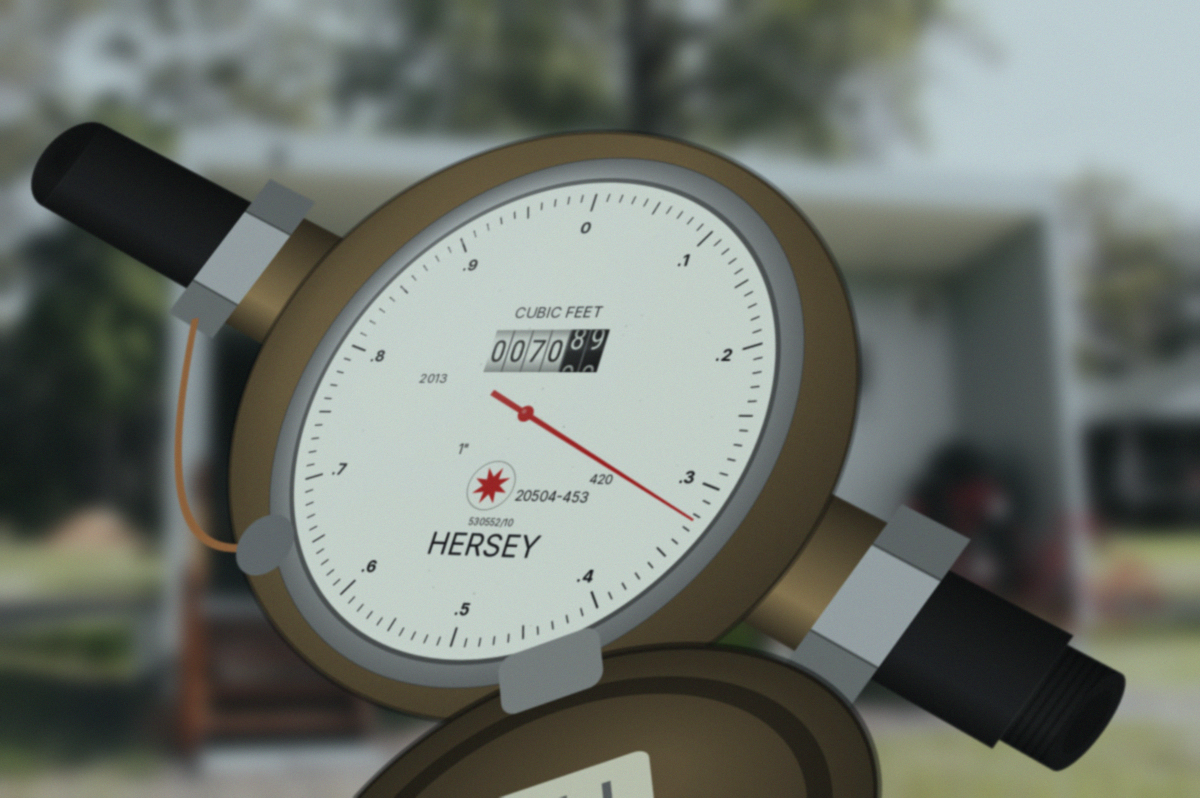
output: **7089.32** ft³
